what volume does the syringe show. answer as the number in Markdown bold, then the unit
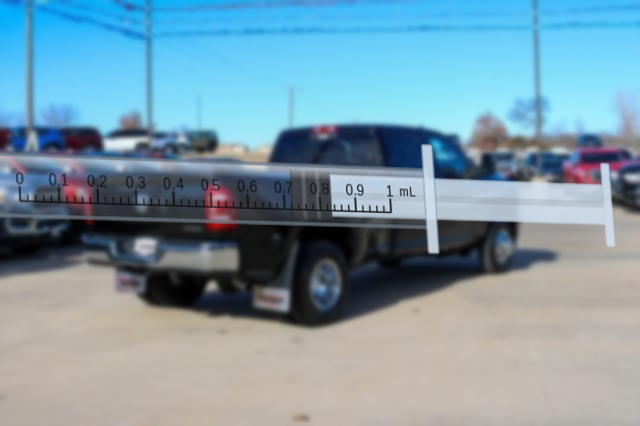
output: **0.72** mL
